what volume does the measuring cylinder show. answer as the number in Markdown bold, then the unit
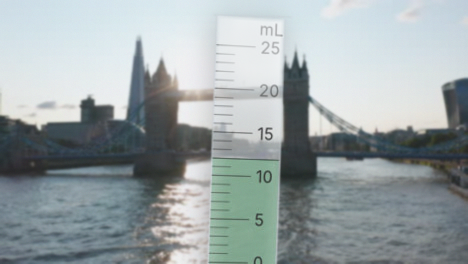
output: **12** mL
